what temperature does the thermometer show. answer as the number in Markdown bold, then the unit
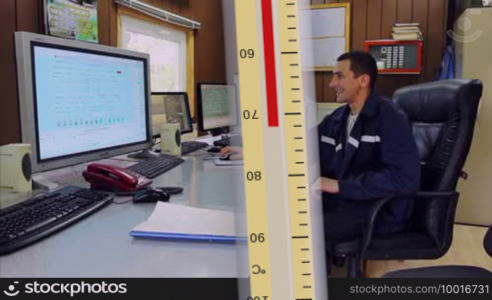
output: **72** °C
